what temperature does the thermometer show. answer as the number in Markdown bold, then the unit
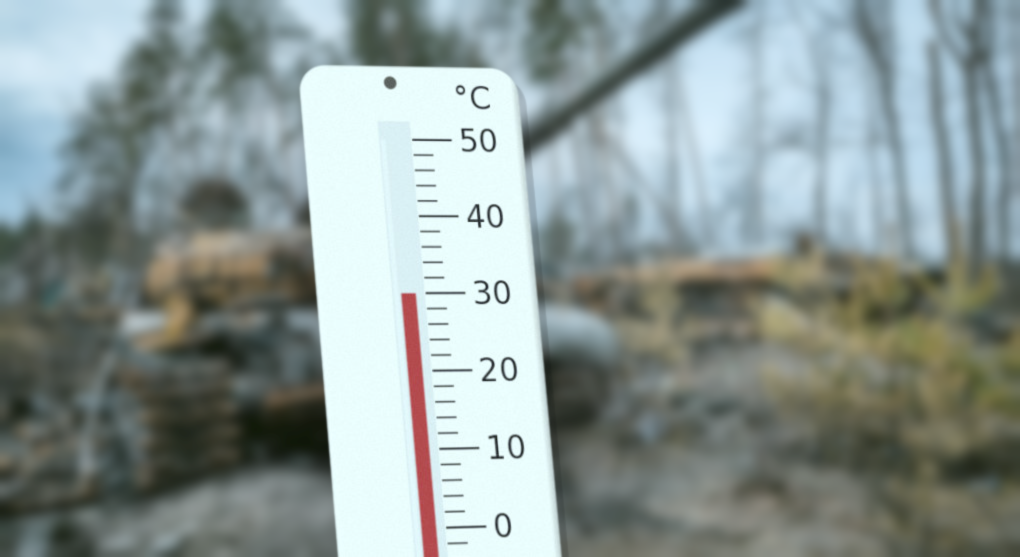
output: **30** °C
